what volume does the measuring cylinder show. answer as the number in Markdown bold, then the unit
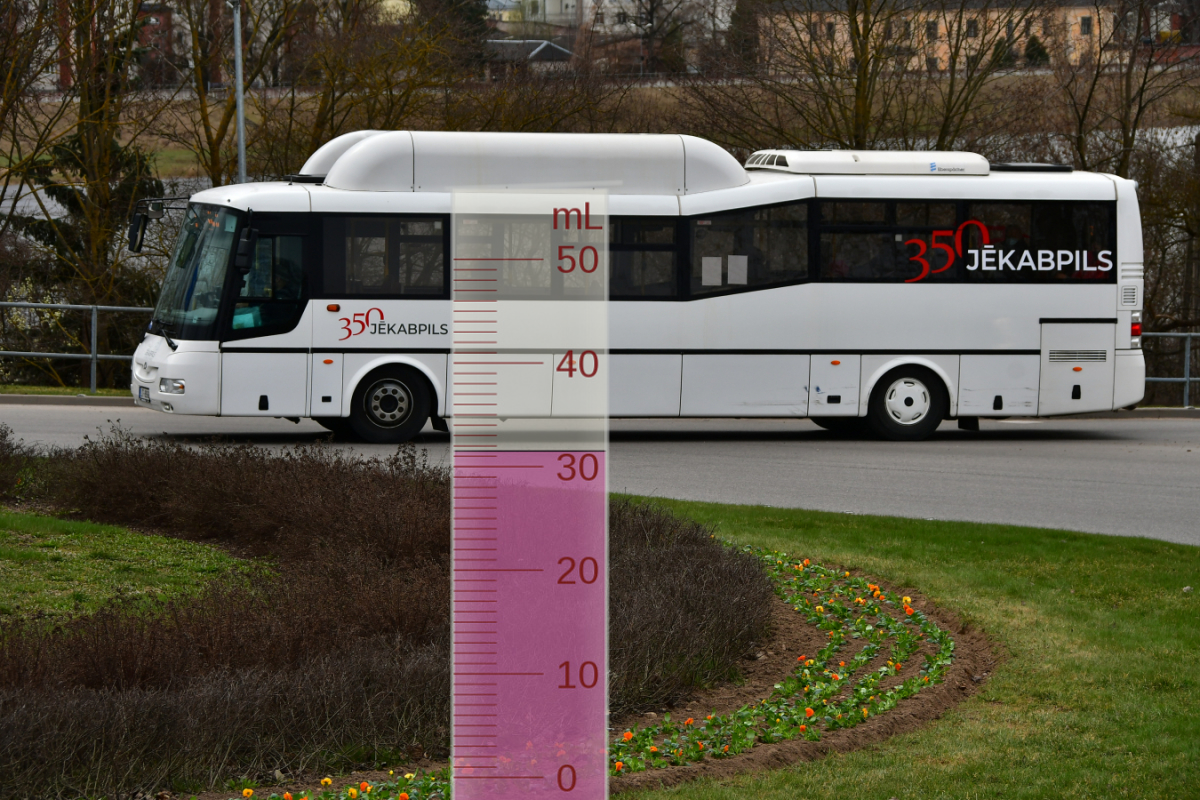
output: **31.5** mL
